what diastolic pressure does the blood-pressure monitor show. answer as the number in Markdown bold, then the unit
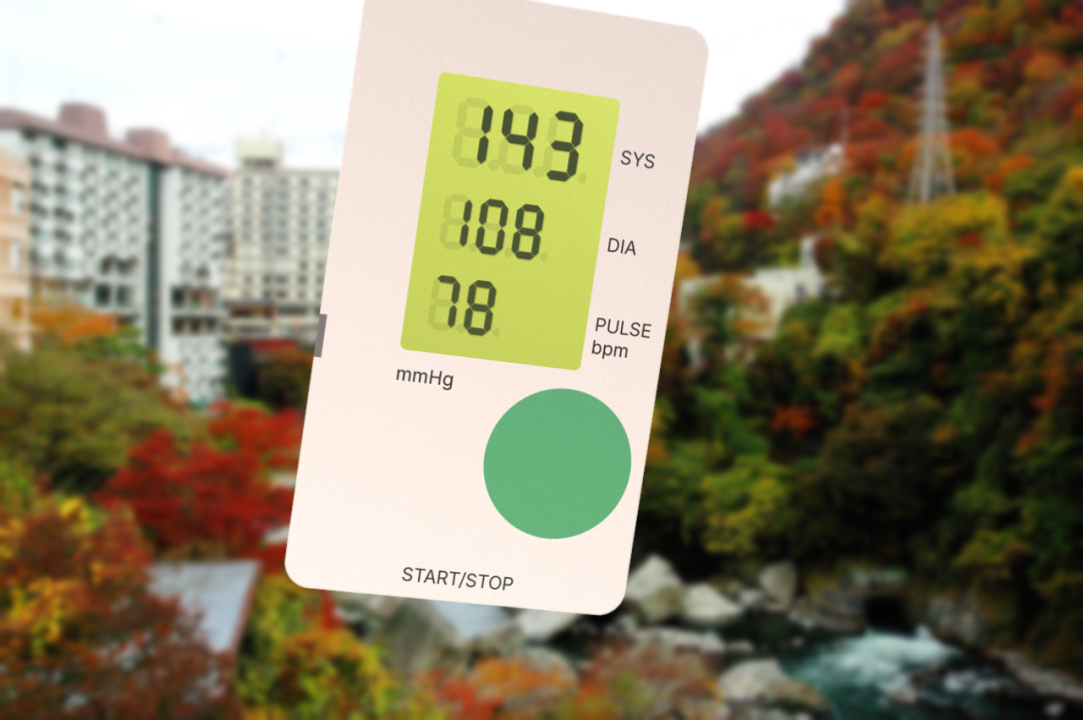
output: **108** mmHg
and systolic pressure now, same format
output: **143** mmHg
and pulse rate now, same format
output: **78** bpm
